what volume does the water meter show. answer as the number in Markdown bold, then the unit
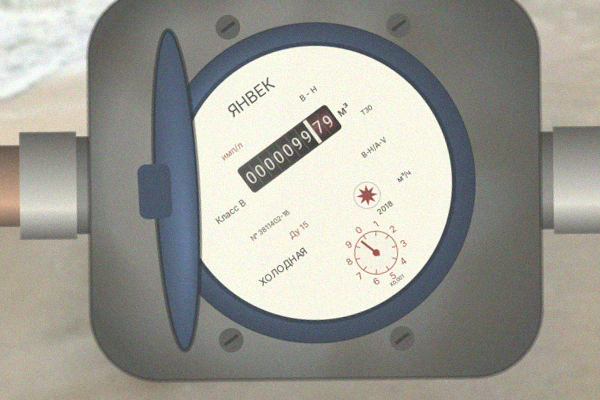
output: **99.789** m³
